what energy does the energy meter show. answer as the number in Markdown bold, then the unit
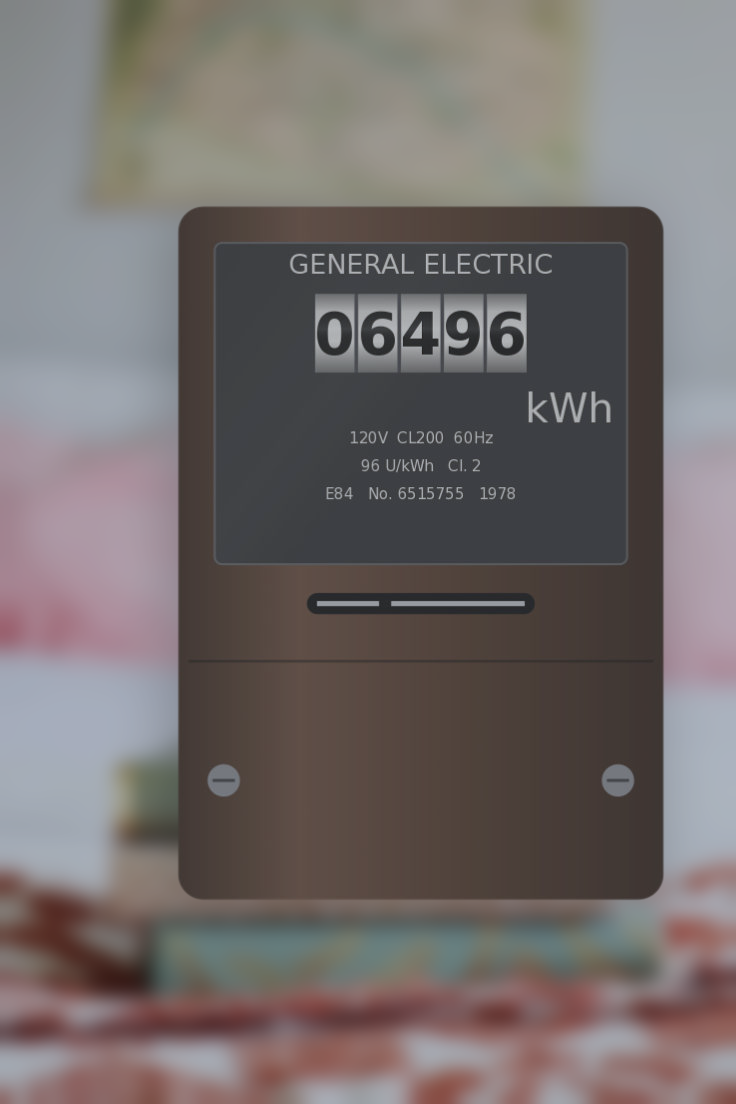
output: **6496** kWh
